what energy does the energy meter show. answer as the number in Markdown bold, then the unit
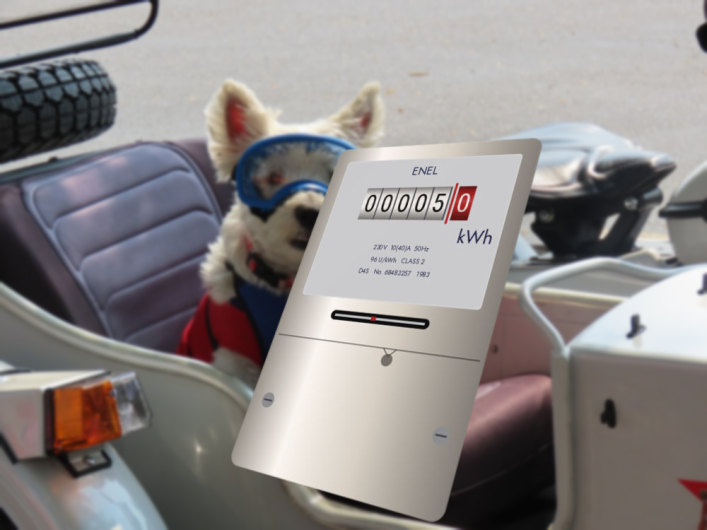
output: **5.0** kWh
